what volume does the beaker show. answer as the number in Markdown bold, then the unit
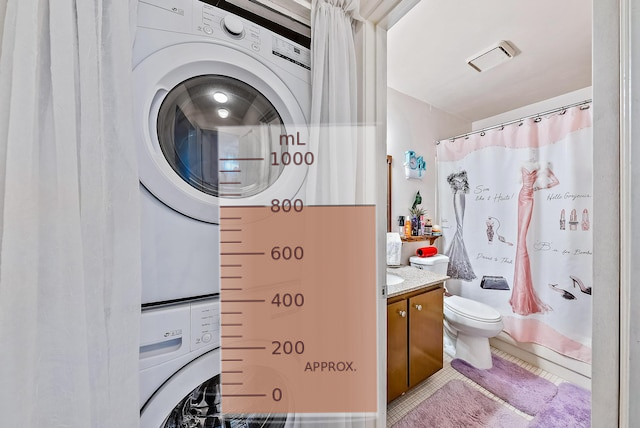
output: **800** mL
